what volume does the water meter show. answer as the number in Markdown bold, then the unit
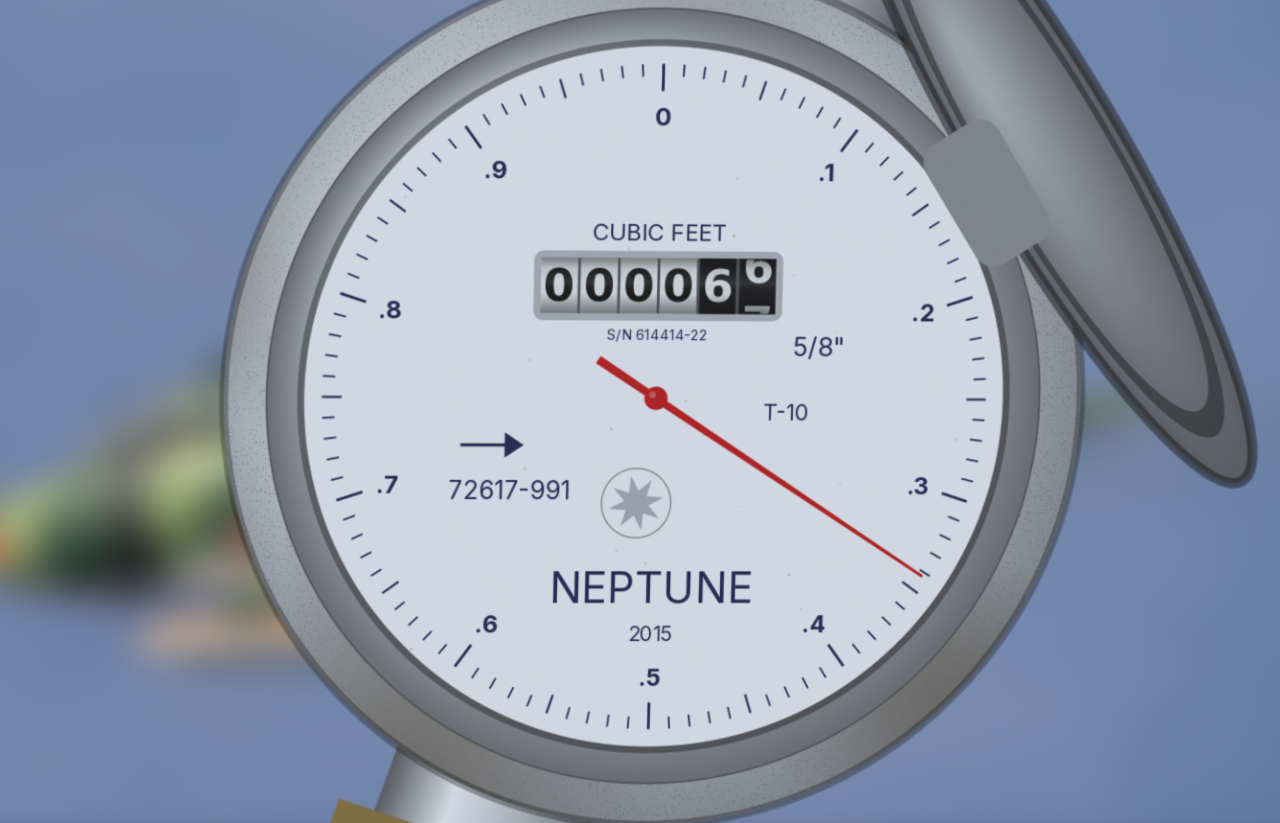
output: **66.34** ft³
